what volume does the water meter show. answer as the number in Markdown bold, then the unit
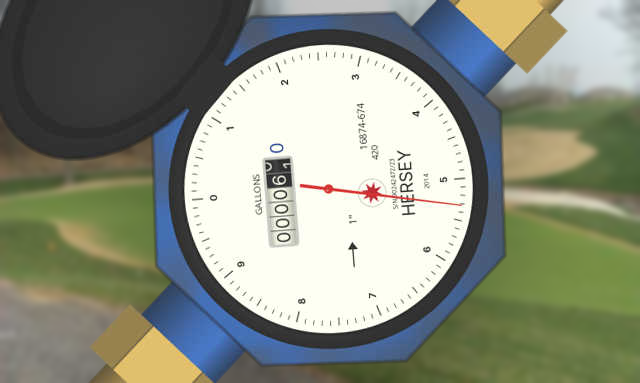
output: **605.3** gal
